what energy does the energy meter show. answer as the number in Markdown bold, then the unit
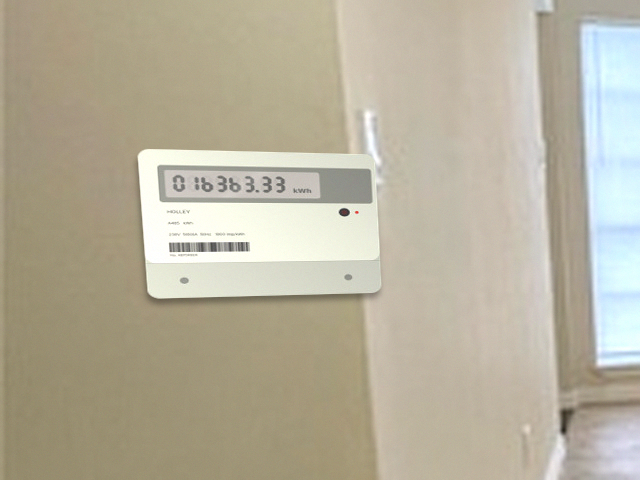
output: **16363.33** kWh
